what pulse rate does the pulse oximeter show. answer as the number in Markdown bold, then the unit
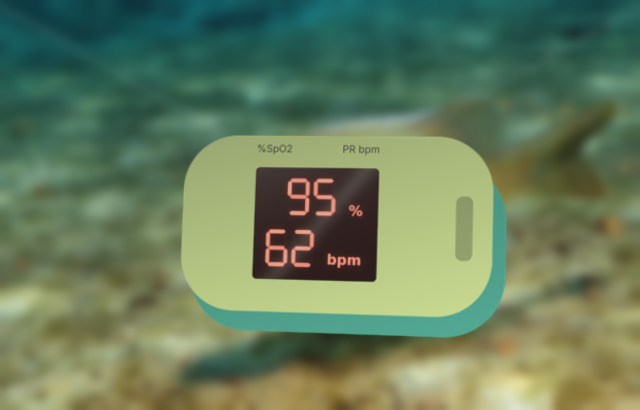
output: **62** bpm
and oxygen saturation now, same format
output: **95** %
